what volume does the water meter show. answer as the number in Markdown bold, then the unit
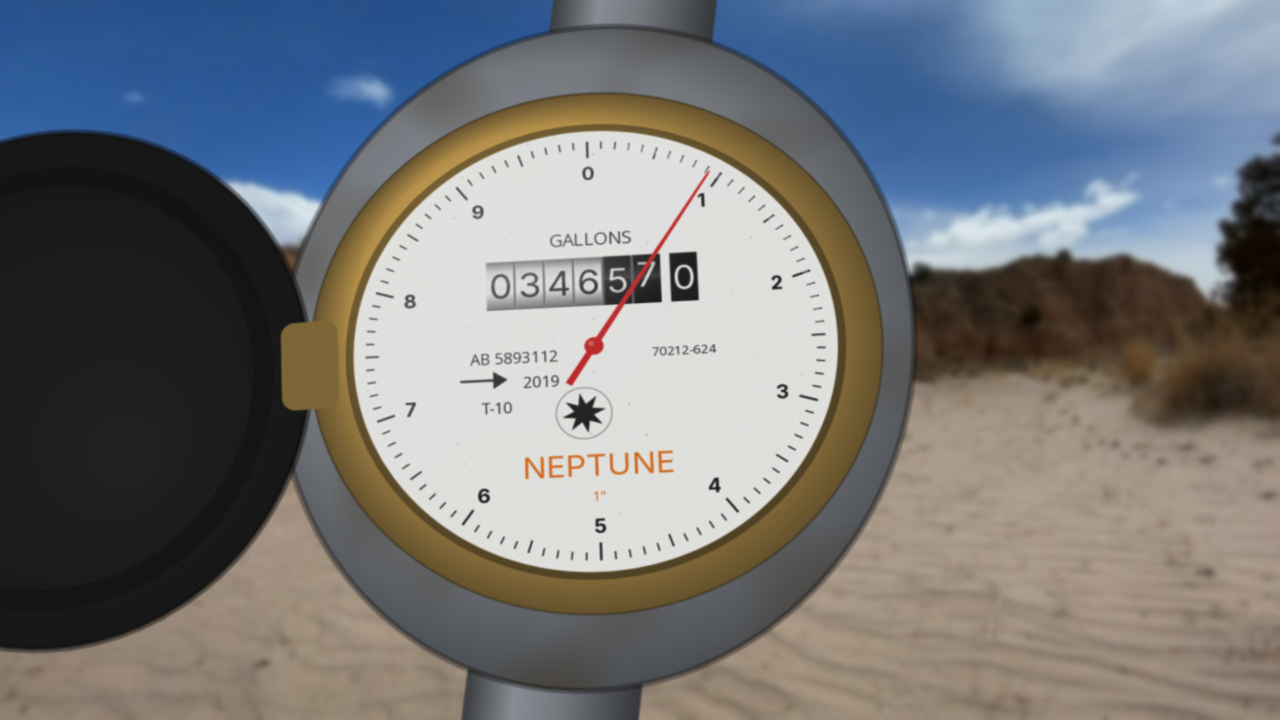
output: **346570.9** gal
